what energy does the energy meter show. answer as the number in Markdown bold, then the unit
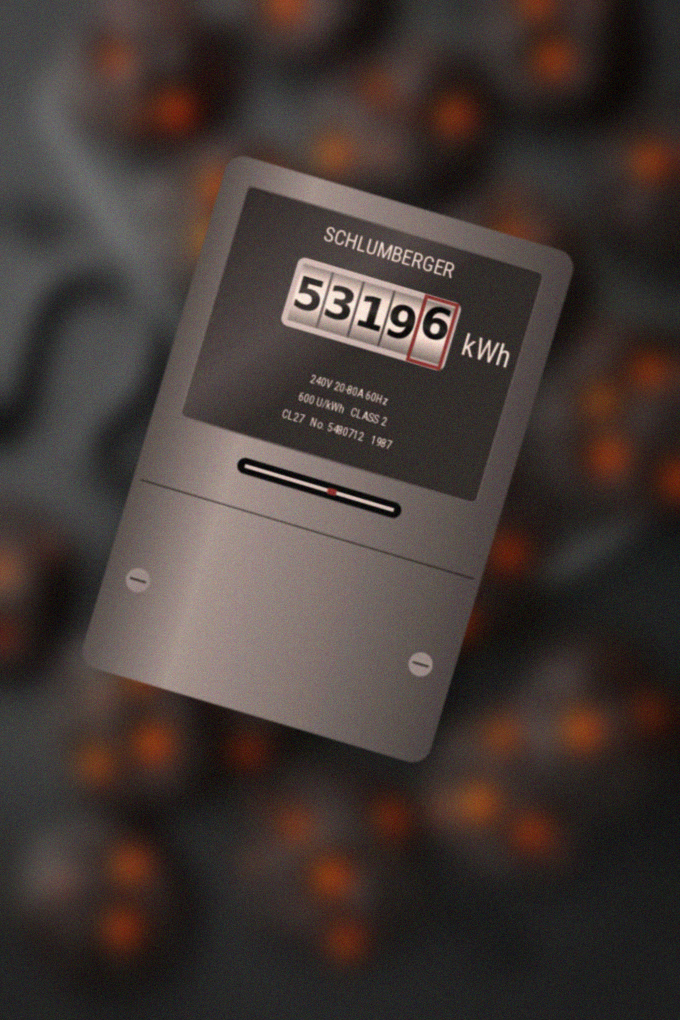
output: **5319.6** kWh
